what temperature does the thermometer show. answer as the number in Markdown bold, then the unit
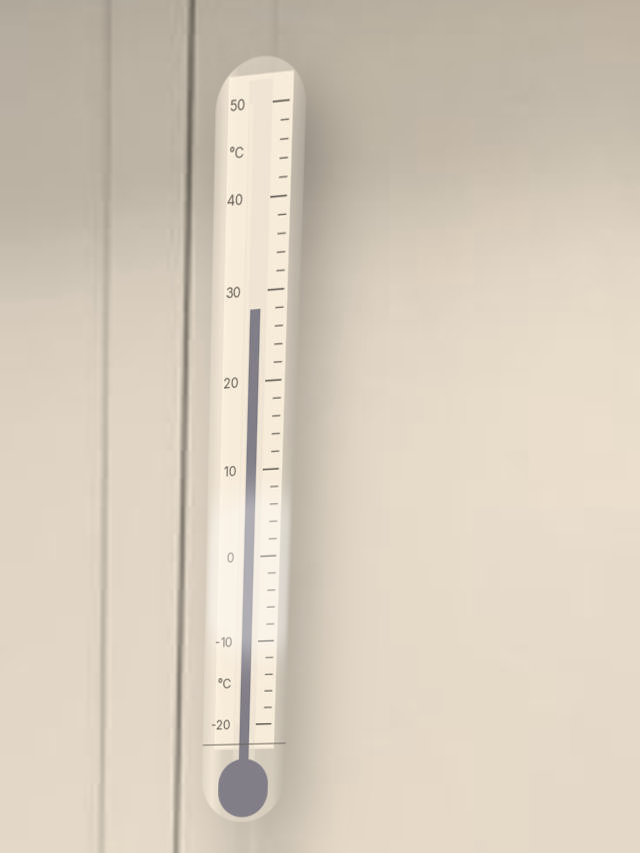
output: **28** °C
